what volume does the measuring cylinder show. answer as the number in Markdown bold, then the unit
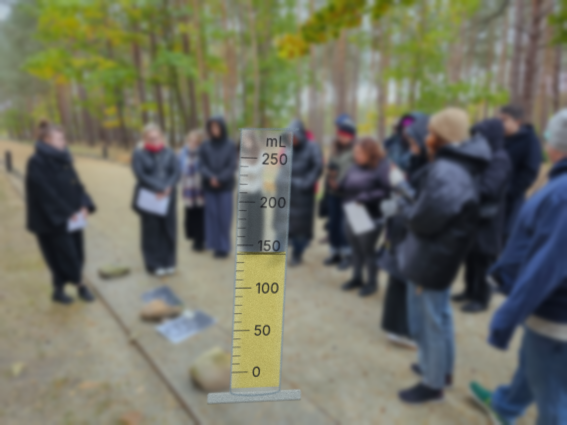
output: **140** mL
